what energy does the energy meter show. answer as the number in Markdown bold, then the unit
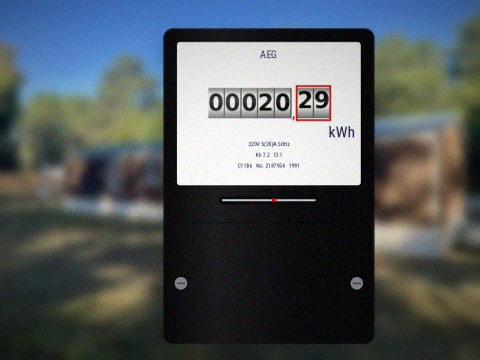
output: **20.29** kWh
